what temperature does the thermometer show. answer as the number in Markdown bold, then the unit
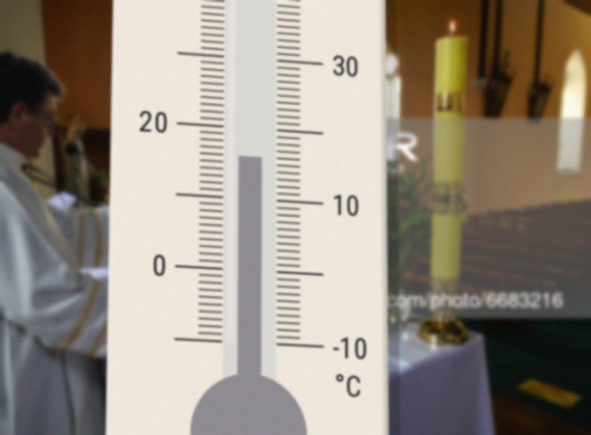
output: **16** °C
